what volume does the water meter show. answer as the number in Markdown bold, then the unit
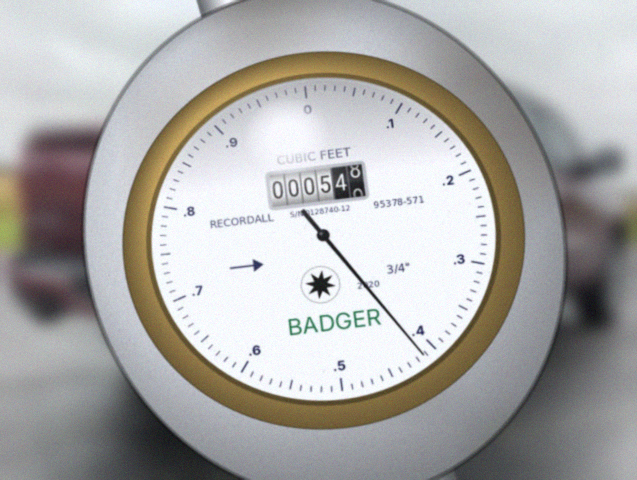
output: **548.41** ft³
